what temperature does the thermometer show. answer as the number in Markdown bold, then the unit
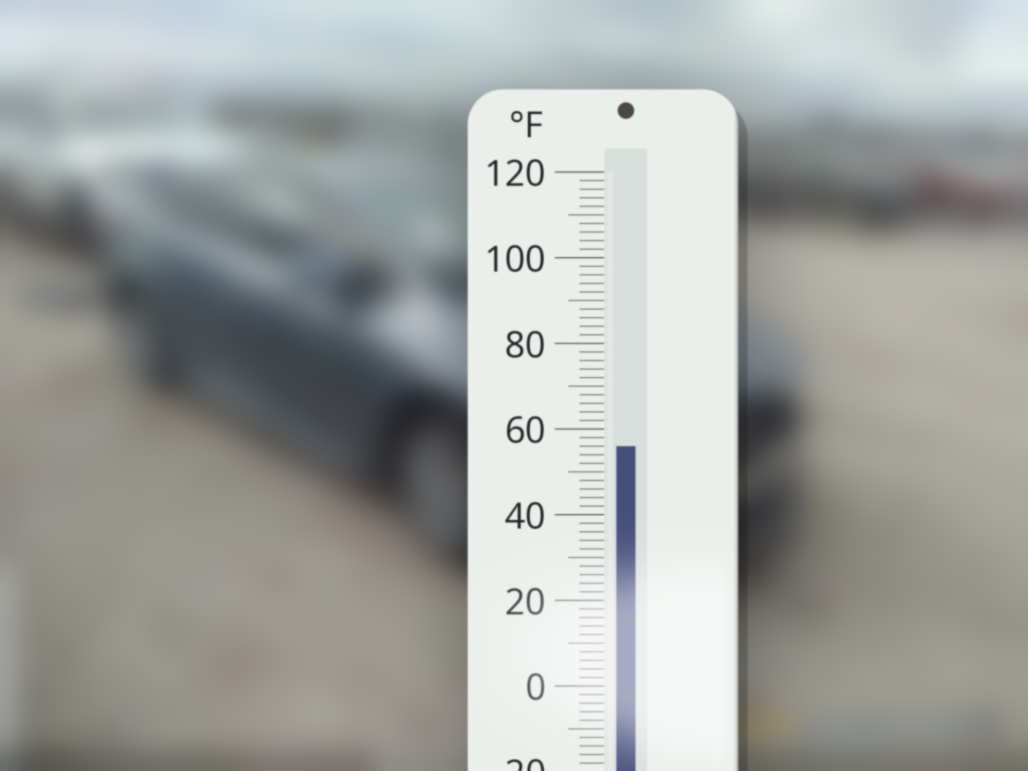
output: **56** °F
